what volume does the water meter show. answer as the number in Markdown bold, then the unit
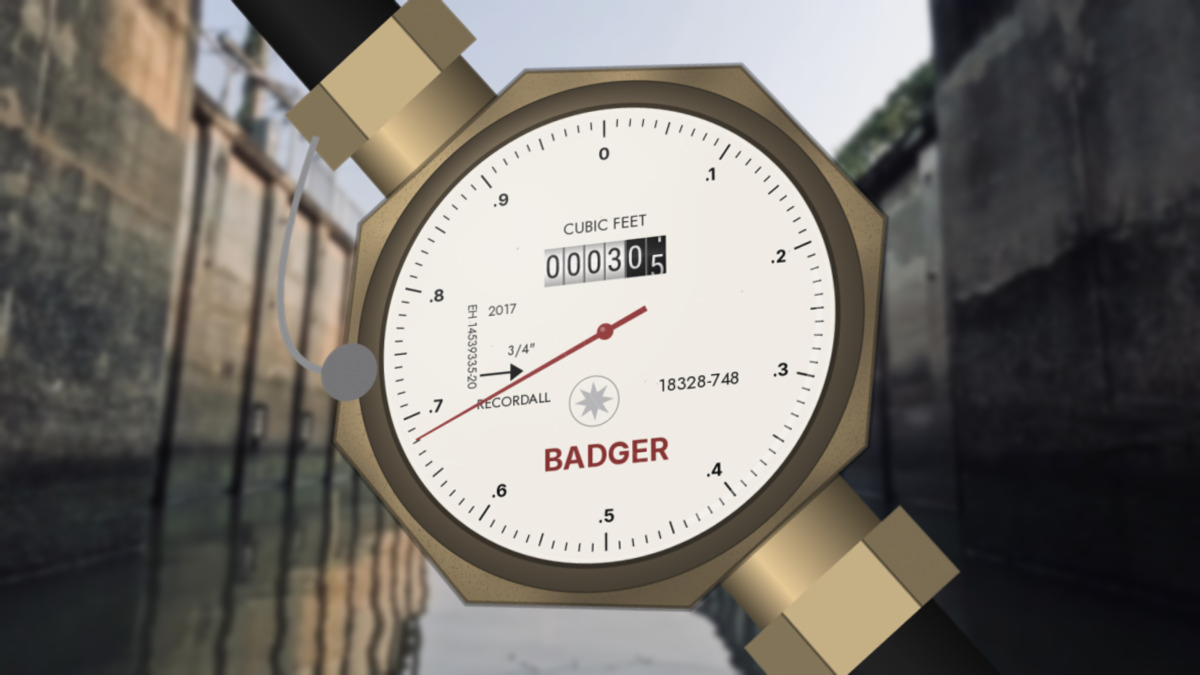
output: **304.68** ft³
